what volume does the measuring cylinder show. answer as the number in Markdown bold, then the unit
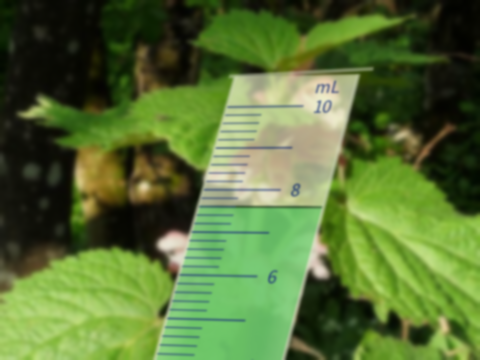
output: **7.6** mL
